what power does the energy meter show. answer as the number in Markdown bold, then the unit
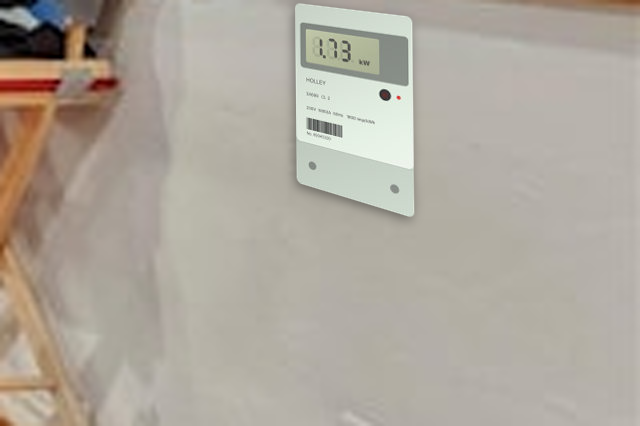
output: **1.73** kW
